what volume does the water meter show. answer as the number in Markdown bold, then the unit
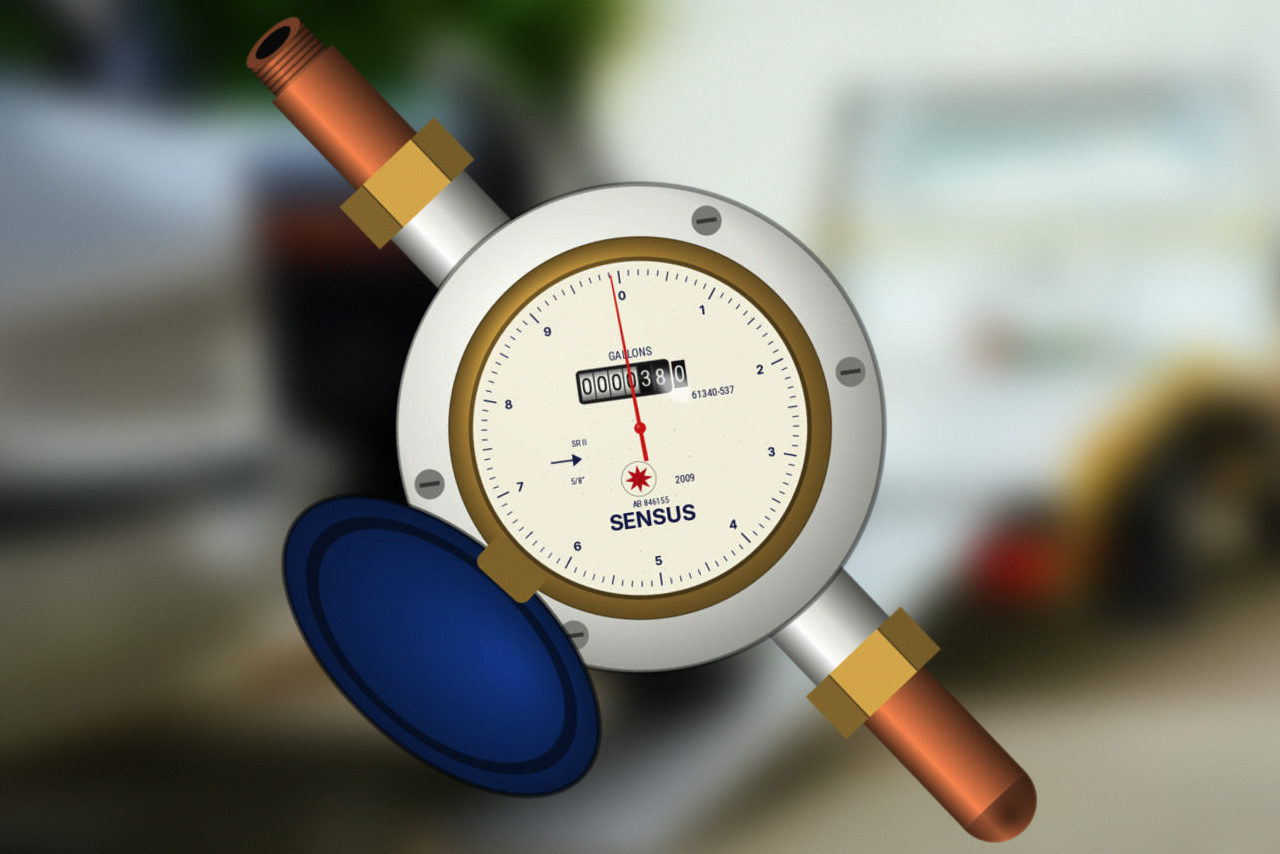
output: **379.9** gal
